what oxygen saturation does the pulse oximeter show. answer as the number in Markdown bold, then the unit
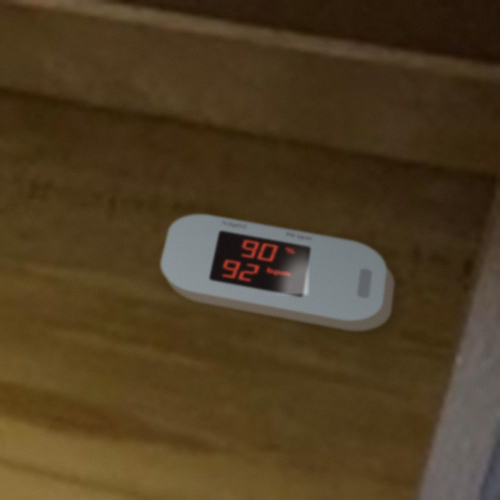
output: **90** %
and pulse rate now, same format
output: **92** bpm
